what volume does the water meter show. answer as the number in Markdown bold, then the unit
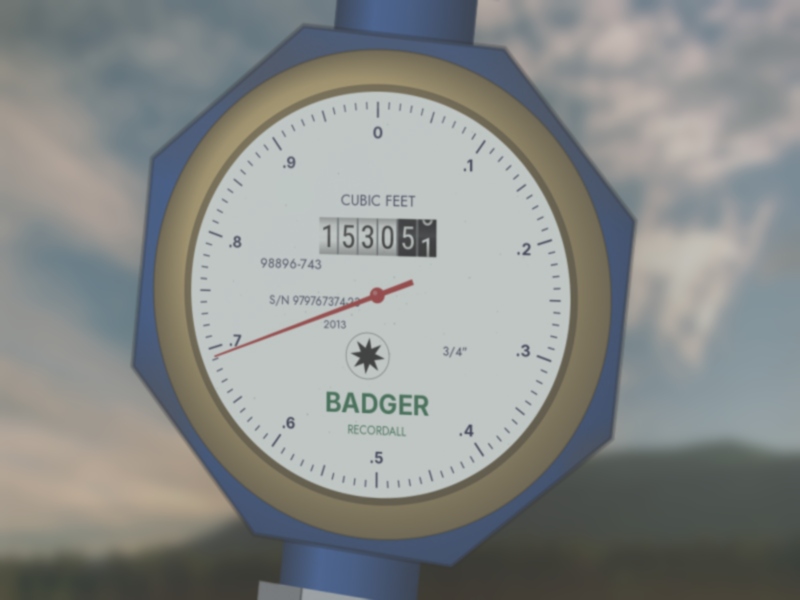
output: **153050.69** ft³
